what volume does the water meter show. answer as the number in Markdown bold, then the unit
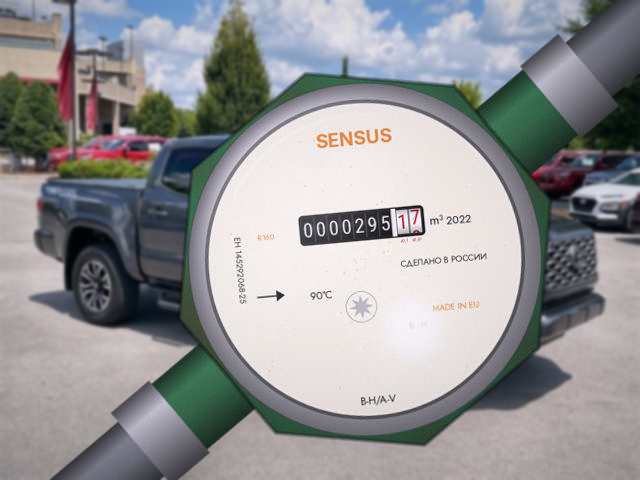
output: **295.17** m³
